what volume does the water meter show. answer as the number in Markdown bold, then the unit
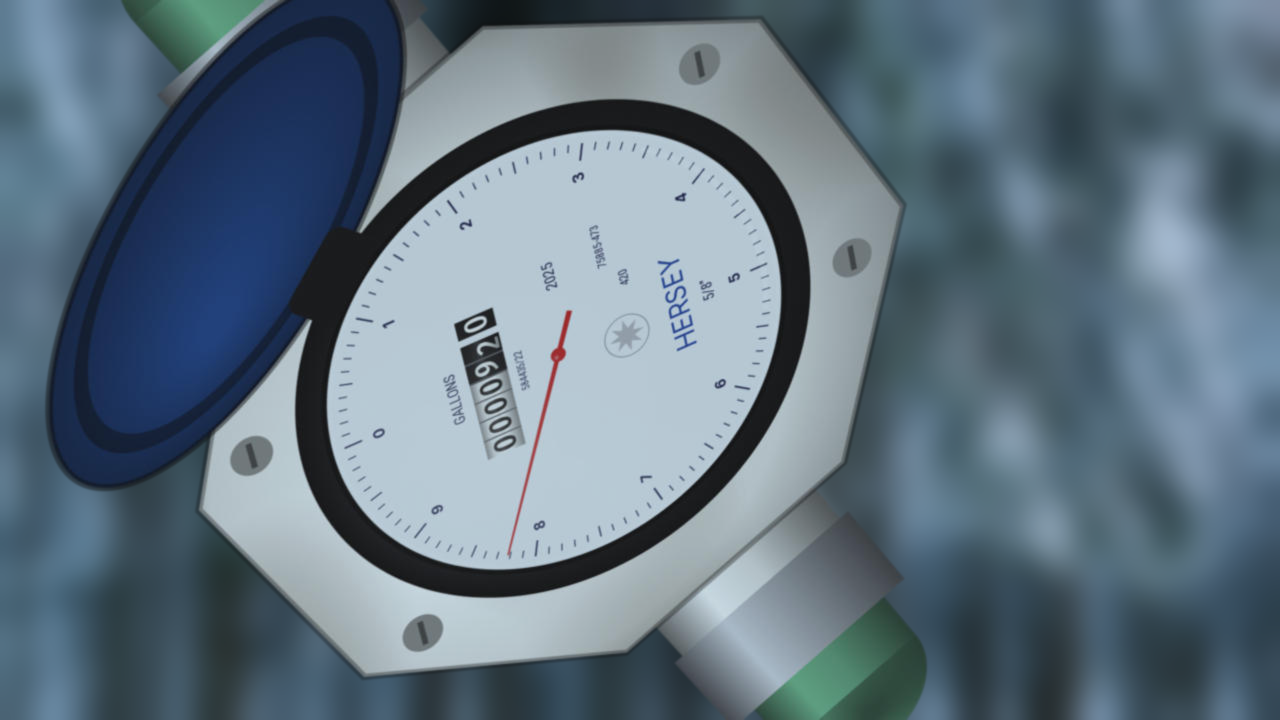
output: **918.2** gal
